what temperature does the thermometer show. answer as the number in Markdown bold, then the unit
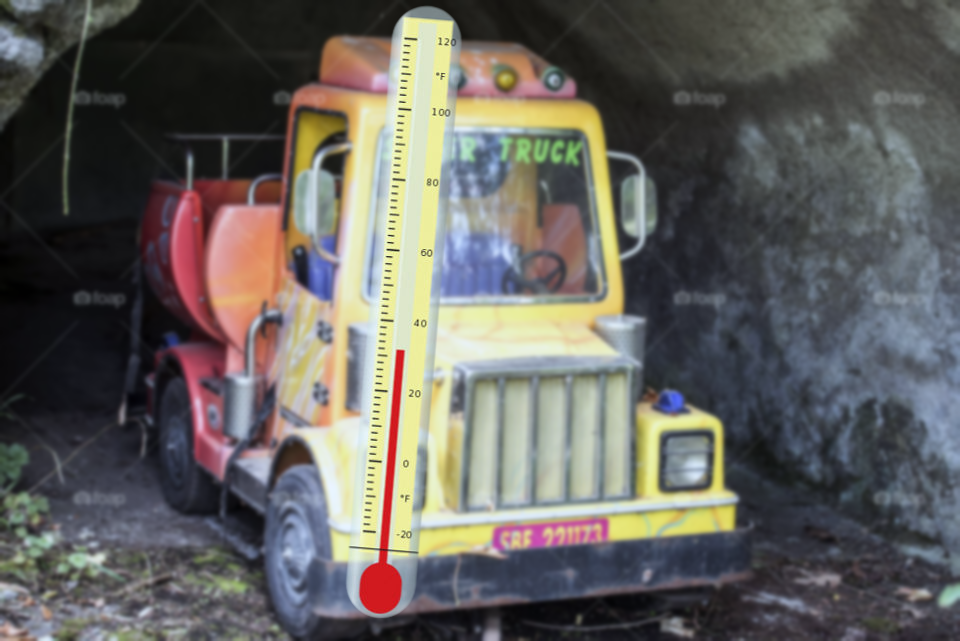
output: **32** °F
